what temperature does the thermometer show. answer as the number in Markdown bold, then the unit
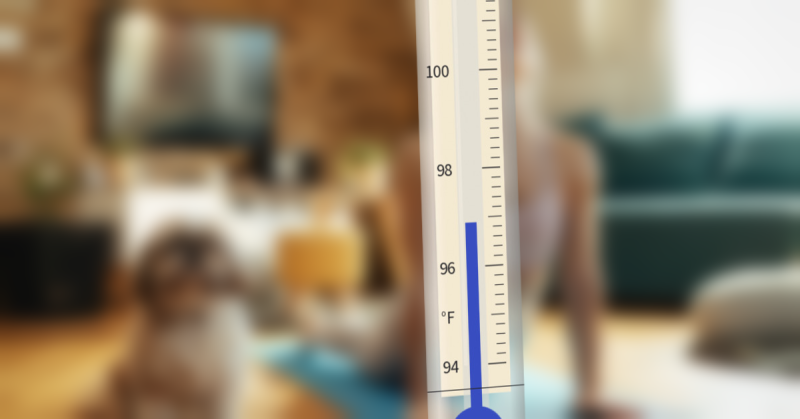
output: **96.9** °F
